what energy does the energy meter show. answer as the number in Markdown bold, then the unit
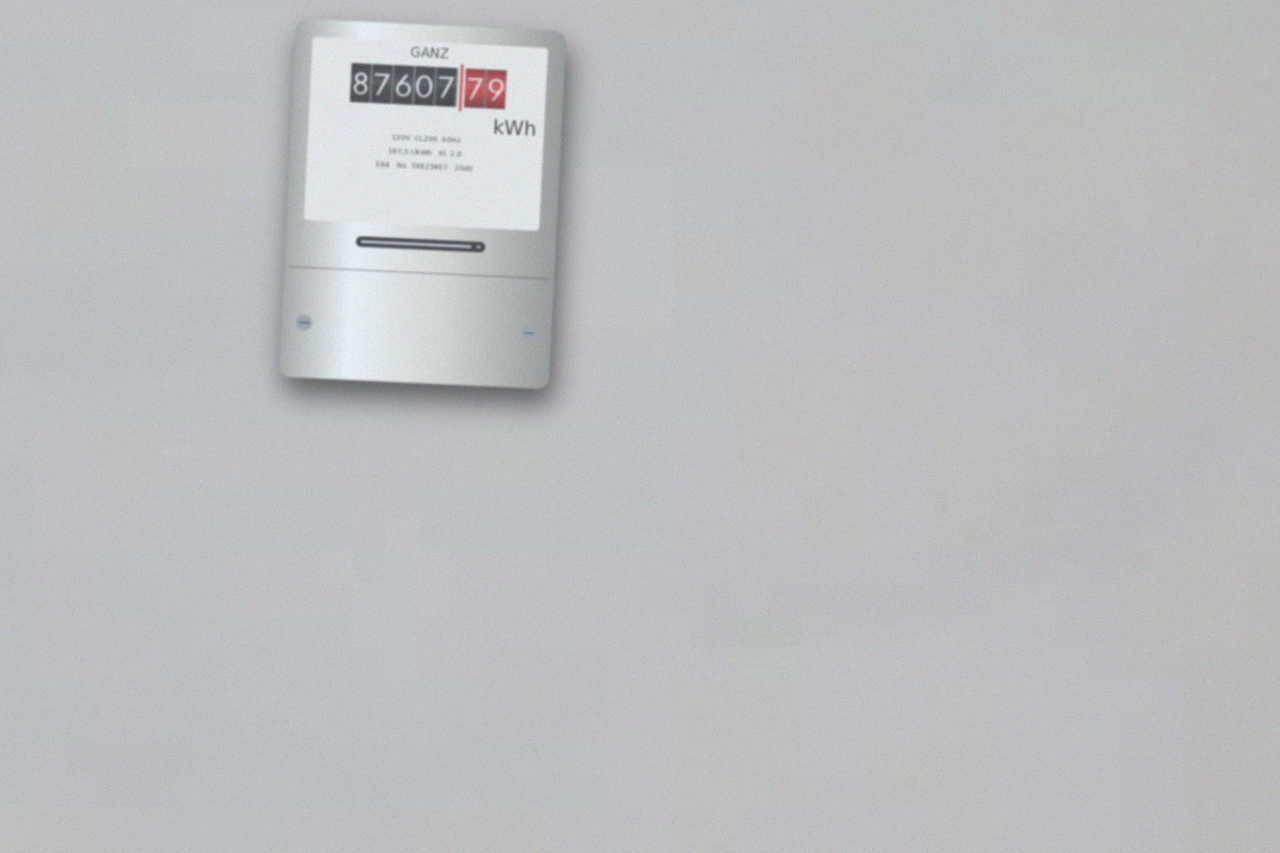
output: **87607.79** kWh
